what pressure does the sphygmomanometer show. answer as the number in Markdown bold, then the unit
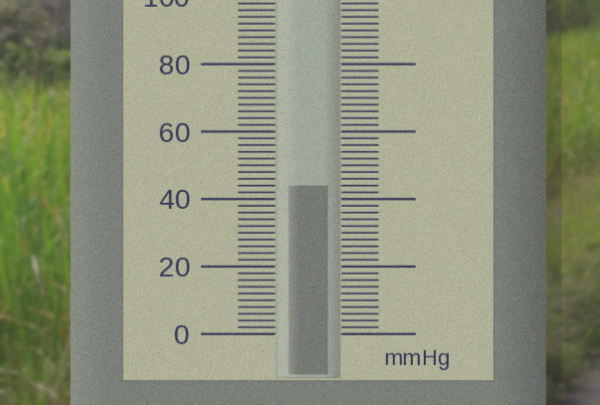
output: **44** mmHg
